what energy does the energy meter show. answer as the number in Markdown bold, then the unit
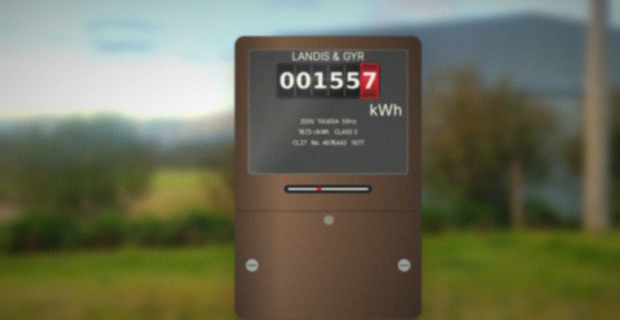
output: **155.7** kWh
